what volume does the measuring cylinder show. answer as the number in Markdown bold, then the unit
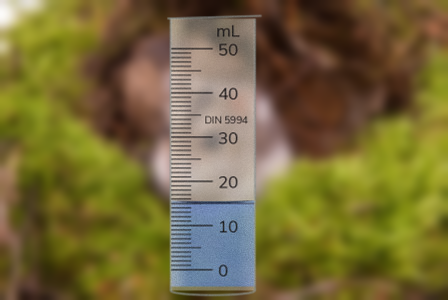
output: **15** mL
